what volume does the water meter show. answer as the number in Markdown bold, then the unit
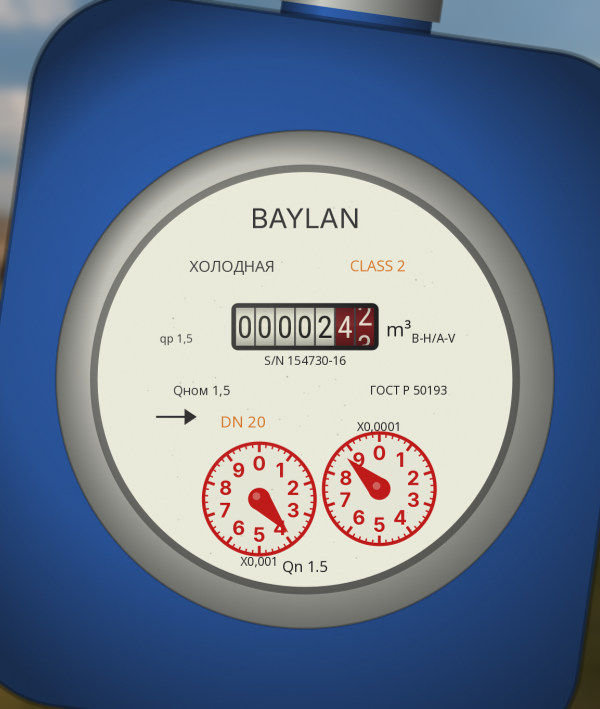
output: **2.4238** m³
